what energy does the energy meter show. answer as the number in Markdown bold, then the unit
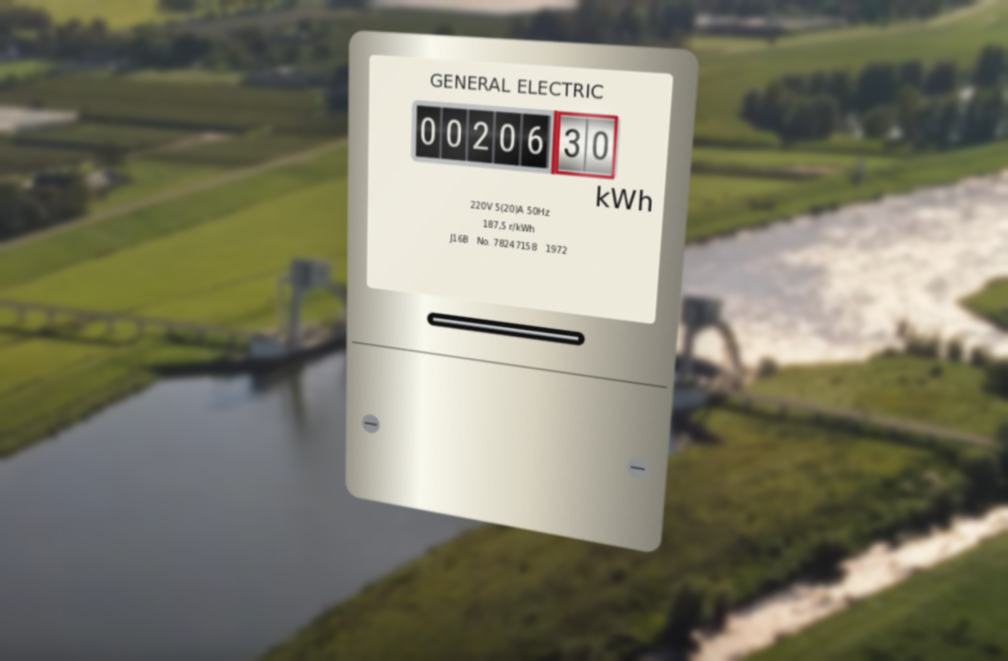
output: **206.30** kWh
